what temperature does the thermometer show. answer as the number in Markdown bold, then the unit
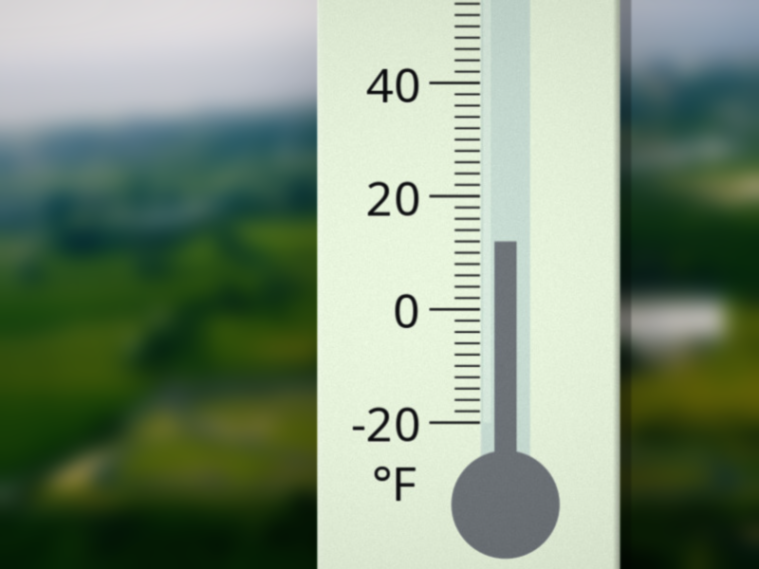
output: **12** °F
